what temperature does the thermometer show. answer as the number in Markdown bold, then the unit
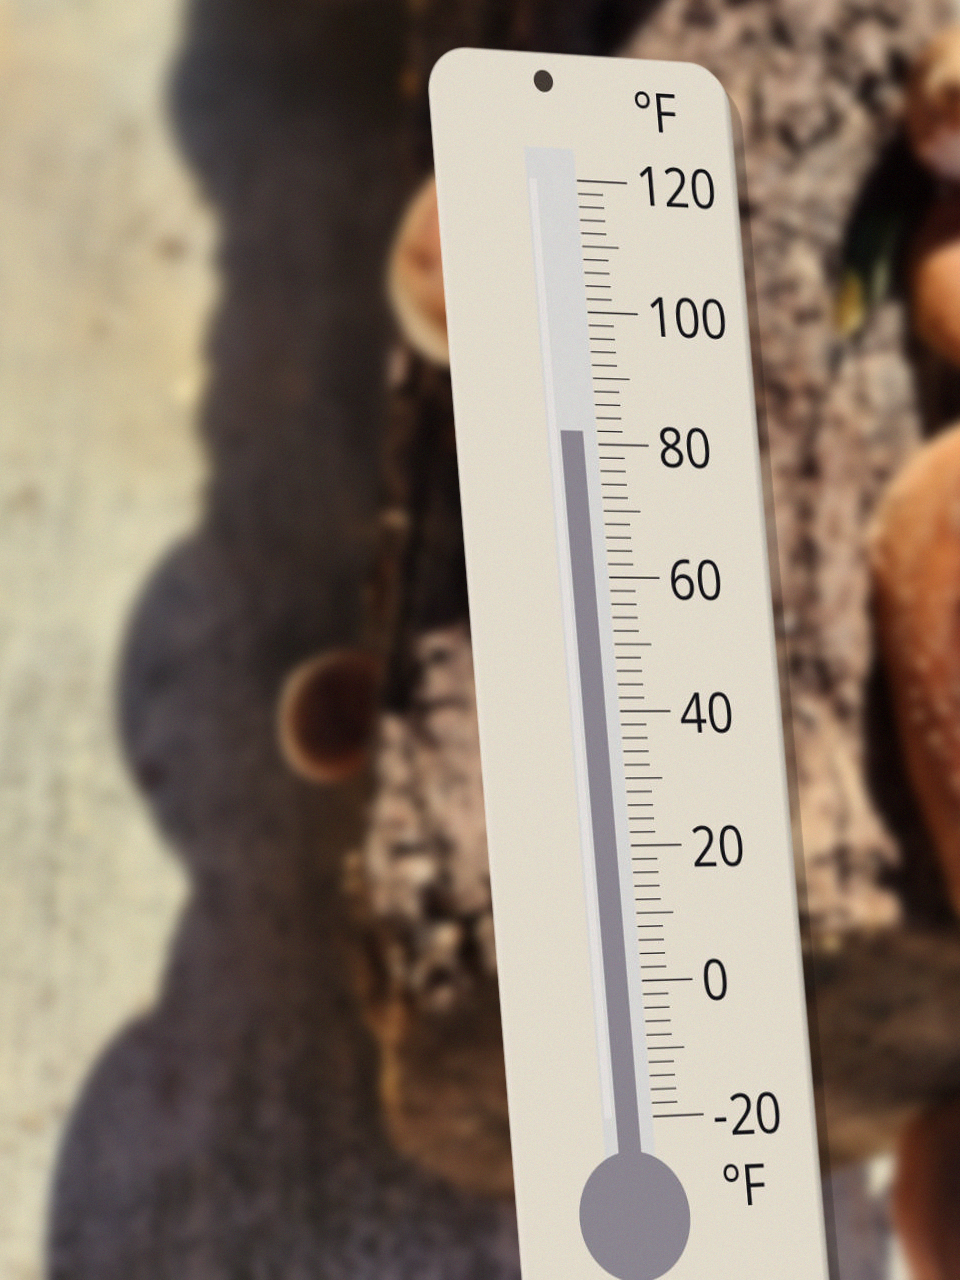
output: **82** °F
